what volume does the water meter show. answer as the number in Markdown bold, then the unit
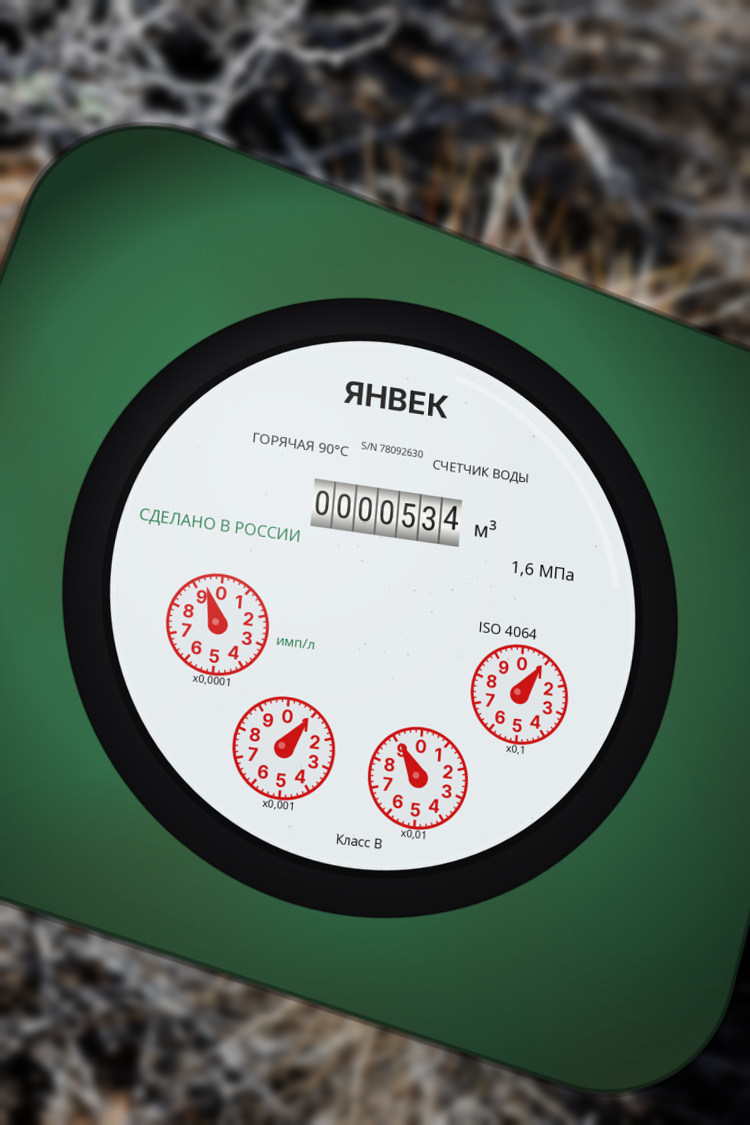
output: **534.0909** m³
